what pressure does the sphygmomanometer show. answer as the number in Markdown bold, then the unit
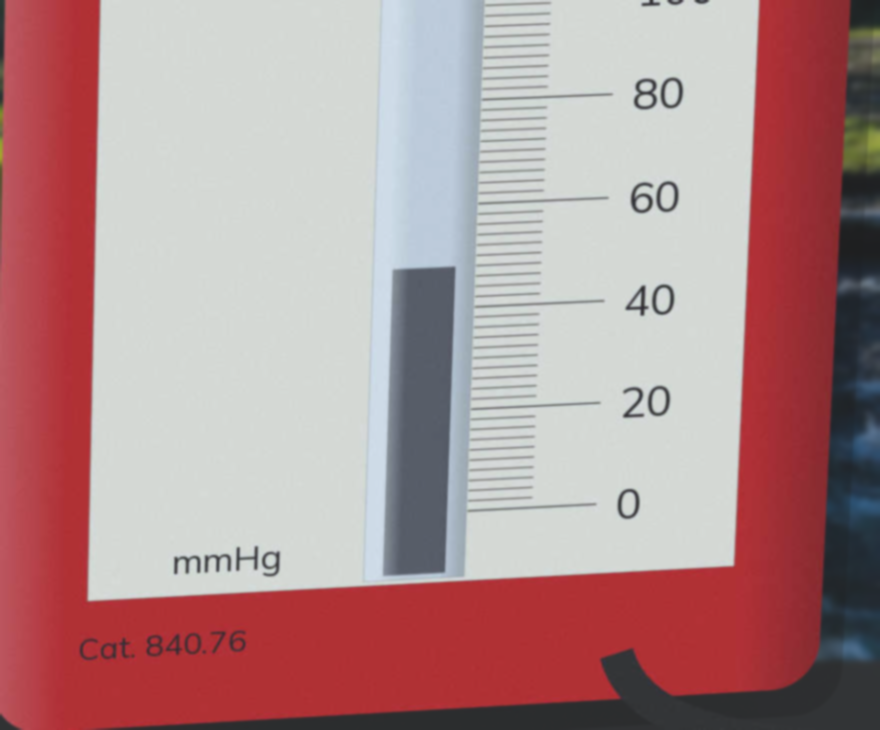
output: **48** mmHg
